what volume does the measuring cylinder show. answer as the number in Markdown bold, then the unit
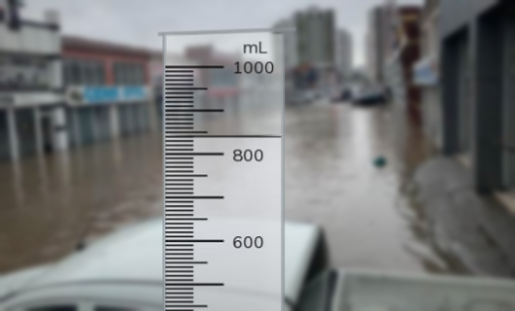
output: **840** mL
